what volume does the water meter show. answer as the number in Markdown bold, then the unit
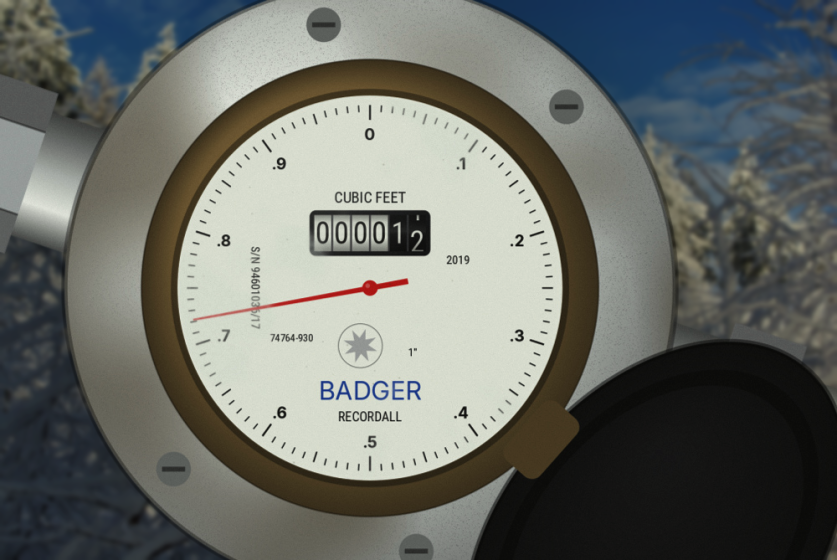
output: **11.72** ft³
